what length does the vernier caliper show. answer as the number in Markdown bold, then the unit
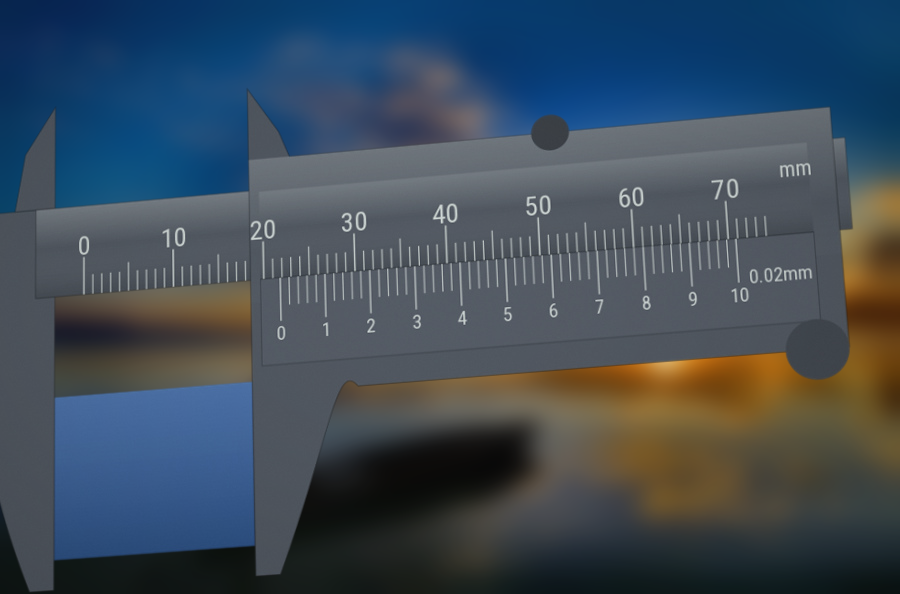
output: **21.8** mm
